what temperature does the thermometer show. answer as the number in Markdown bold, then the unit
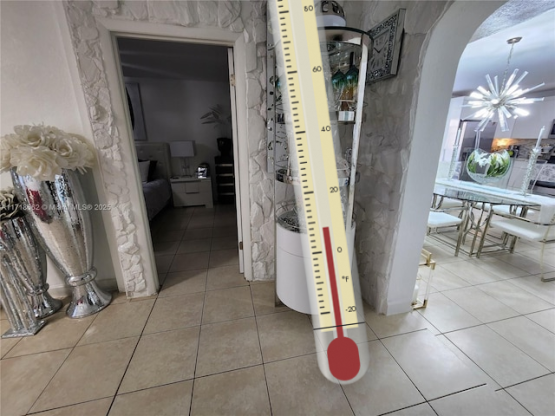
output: **8** °F
